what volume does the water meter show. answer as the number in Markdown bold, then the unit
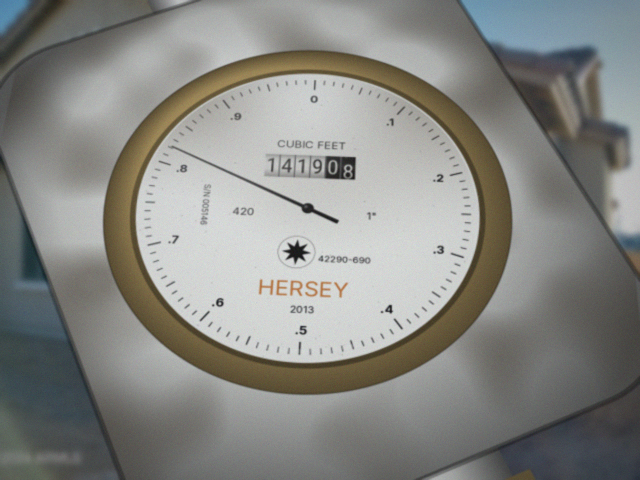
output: **141907.82** ft³
